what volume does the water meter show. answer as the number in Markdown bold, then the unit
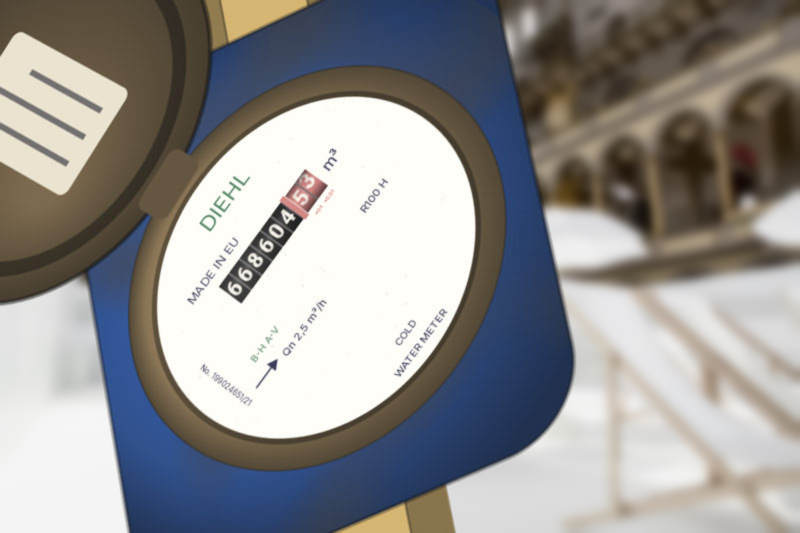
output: **668604.53** m³
